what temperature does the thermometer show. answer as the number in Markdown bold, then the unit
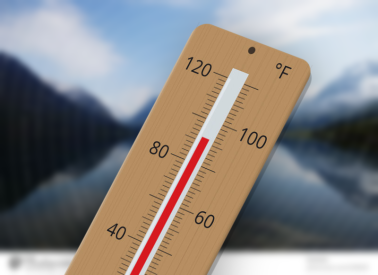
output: **92** °F
